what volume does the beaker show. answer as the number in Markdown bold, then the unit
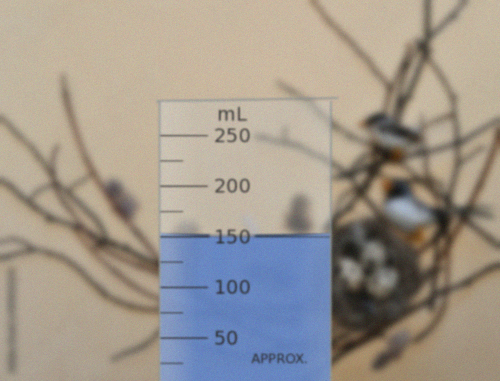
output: **150** mL
